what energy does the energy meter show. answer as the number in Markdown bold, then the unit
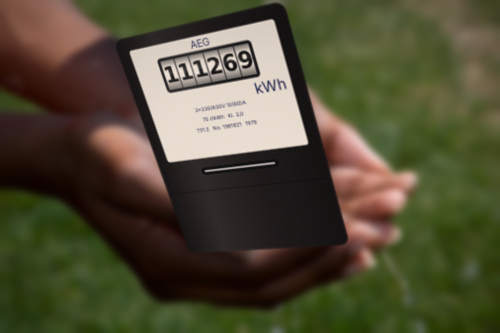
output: **111269** kWh
